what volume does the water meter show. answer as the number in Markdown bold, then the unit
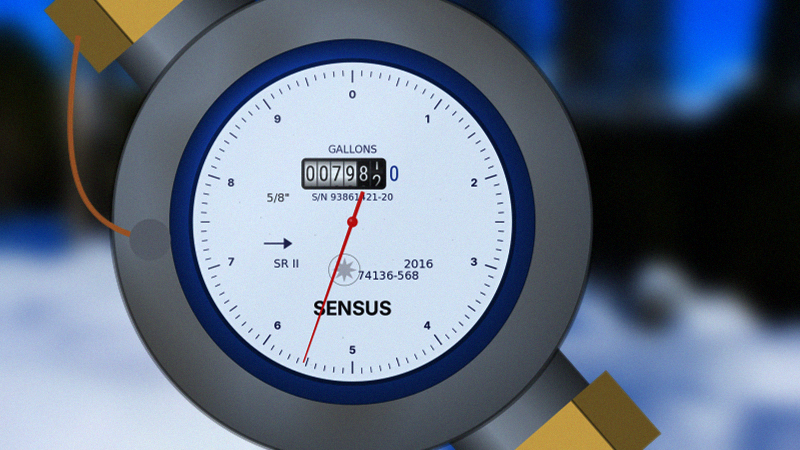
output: **79815.5** gal
